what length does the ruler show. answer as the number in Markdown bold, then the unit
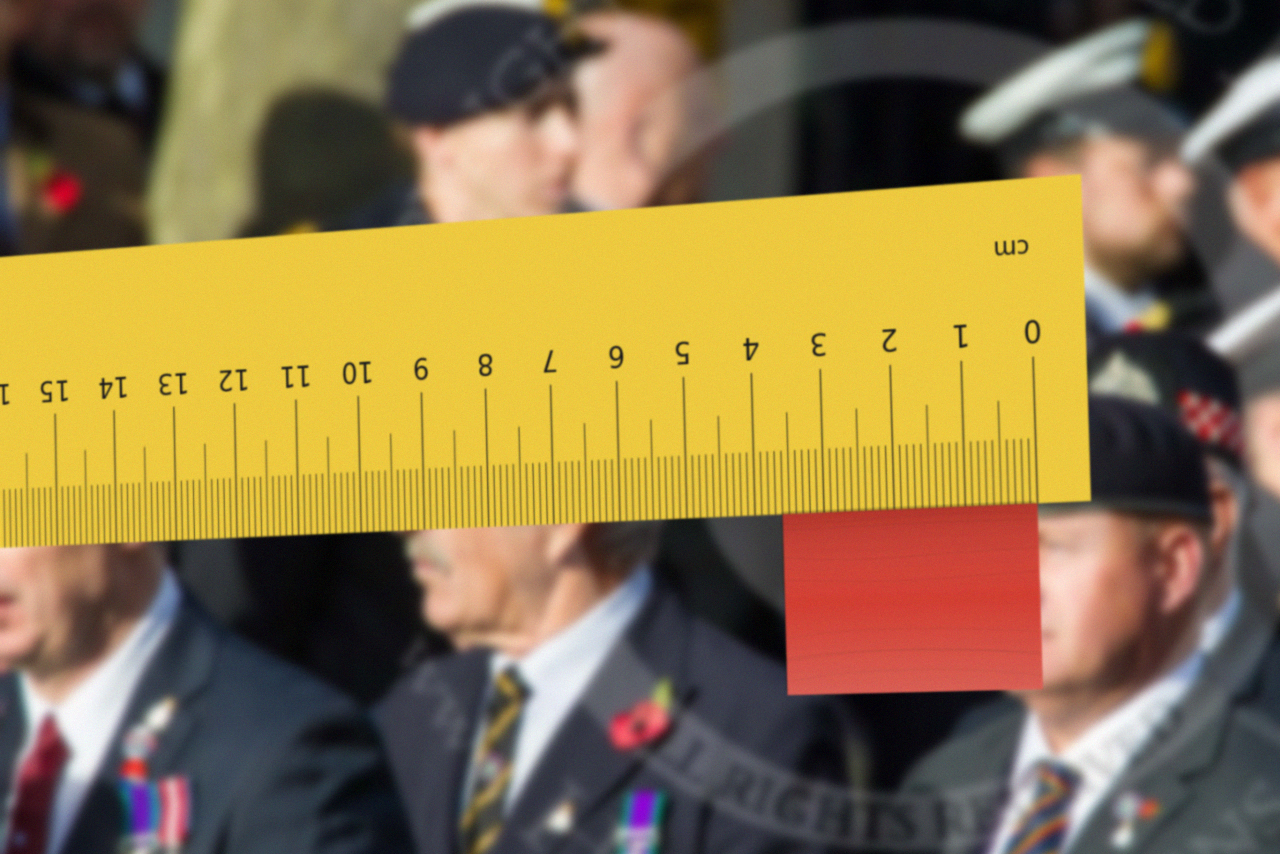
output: **3.6** cm
